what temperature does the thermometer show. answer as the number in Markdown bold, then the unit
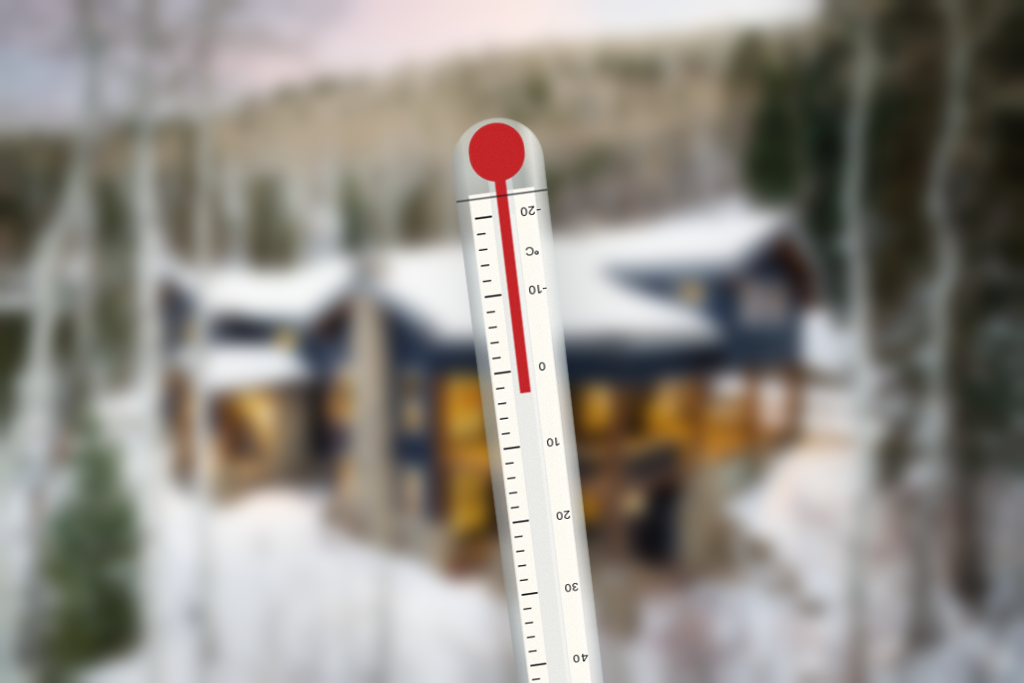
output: **3** °C
